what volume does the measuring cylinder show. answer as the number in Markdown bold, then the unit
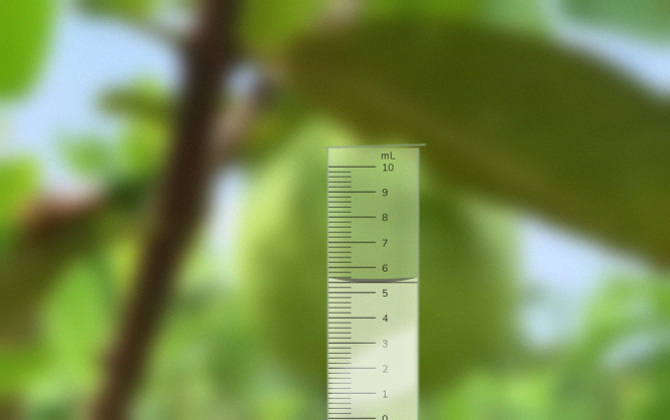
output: **5.4** mL
